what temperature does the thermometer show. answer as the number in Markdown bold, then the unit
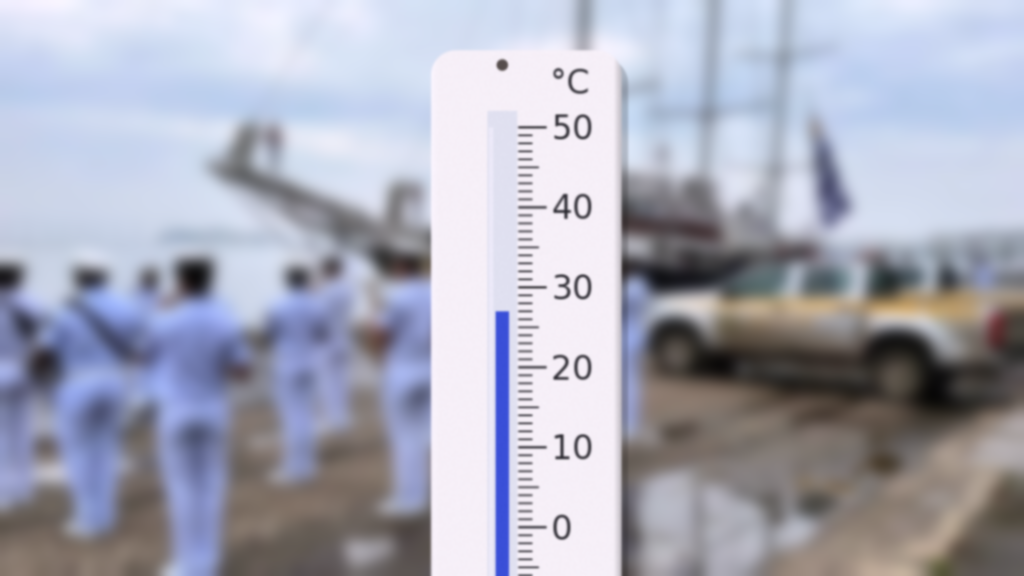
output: **27** °C
